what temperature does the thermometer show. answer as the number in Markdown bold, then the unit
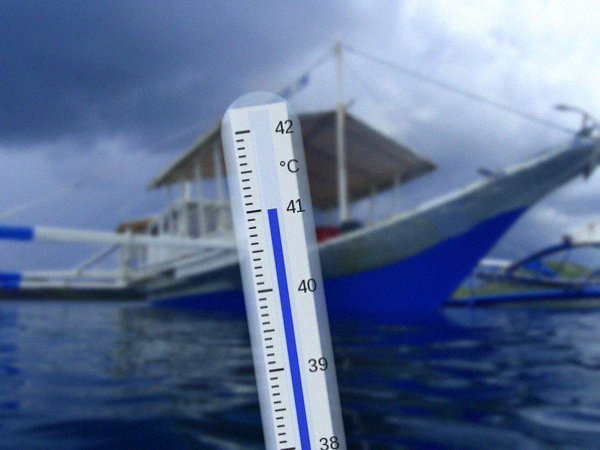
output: **41** °C
